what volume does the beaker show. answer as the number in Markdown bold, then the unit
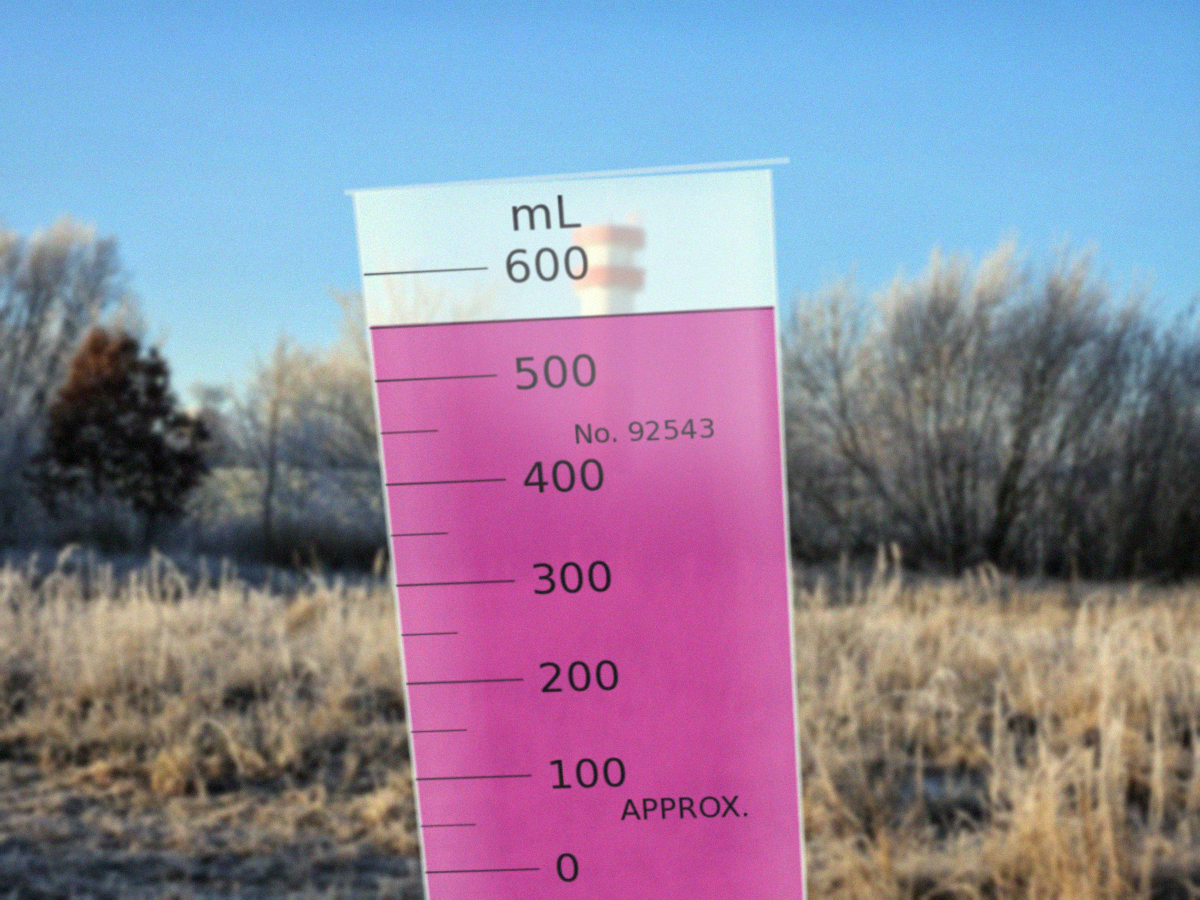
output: **550** mL
